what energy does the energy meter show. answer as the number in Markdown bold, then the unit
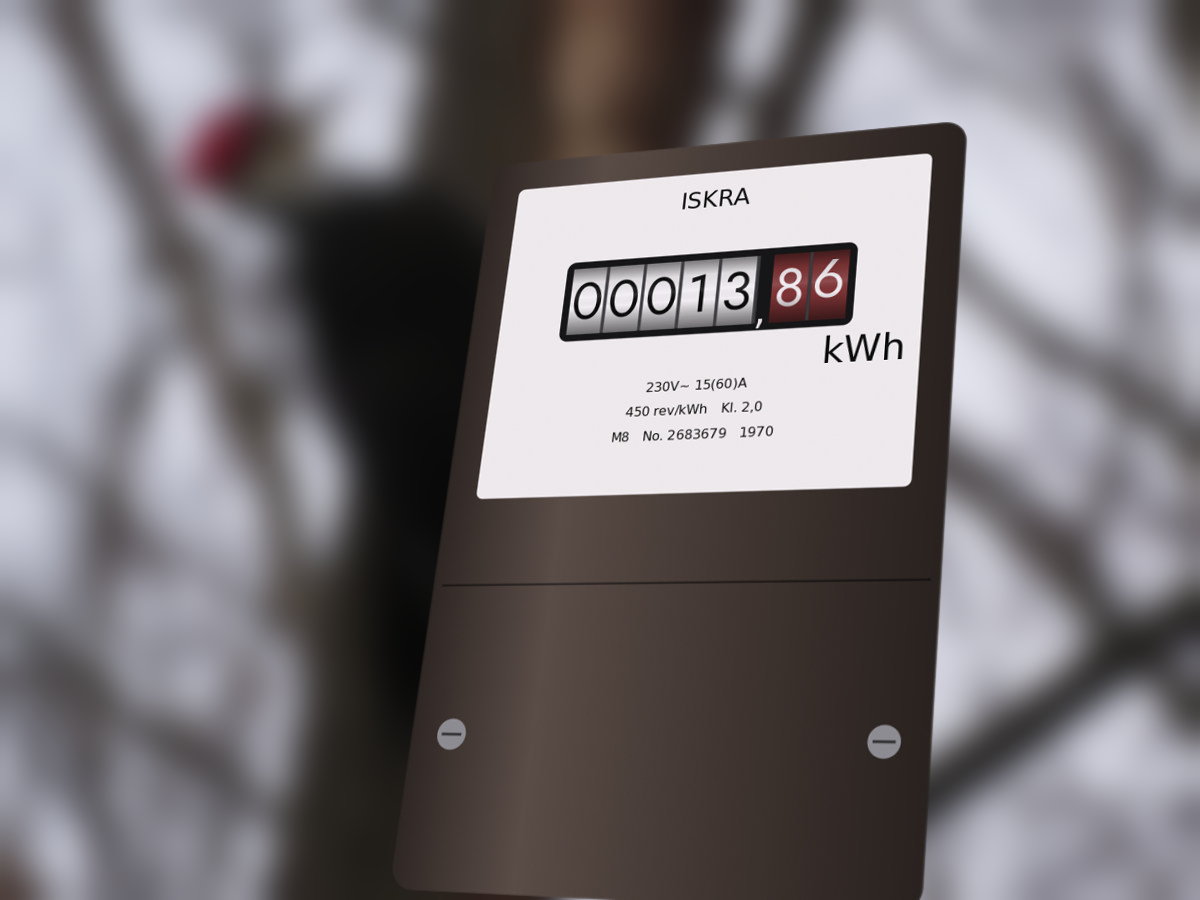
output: **13.86** kWh
